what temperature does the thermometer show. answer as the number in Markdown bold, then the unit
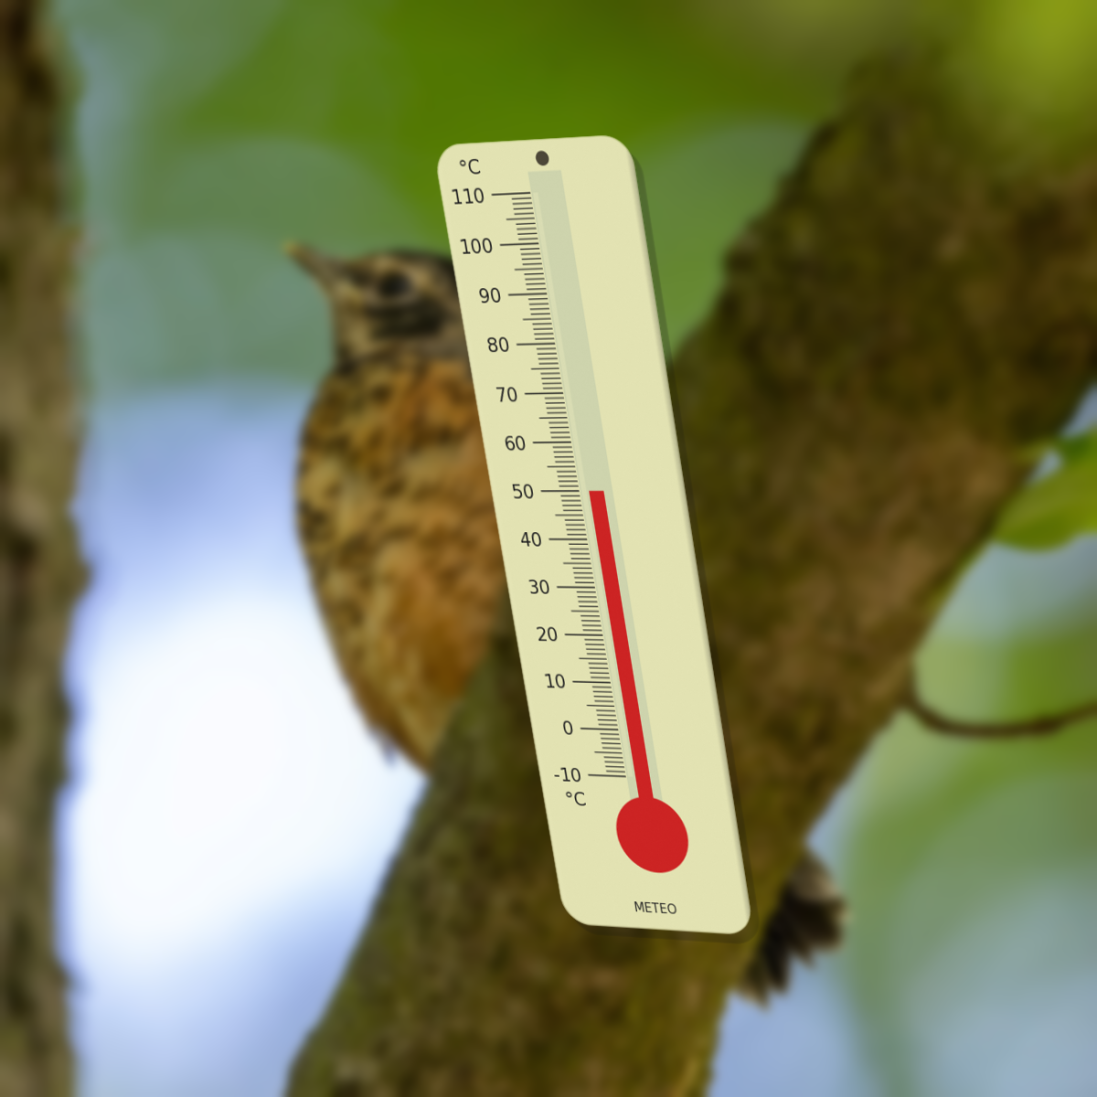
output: **50** °C
